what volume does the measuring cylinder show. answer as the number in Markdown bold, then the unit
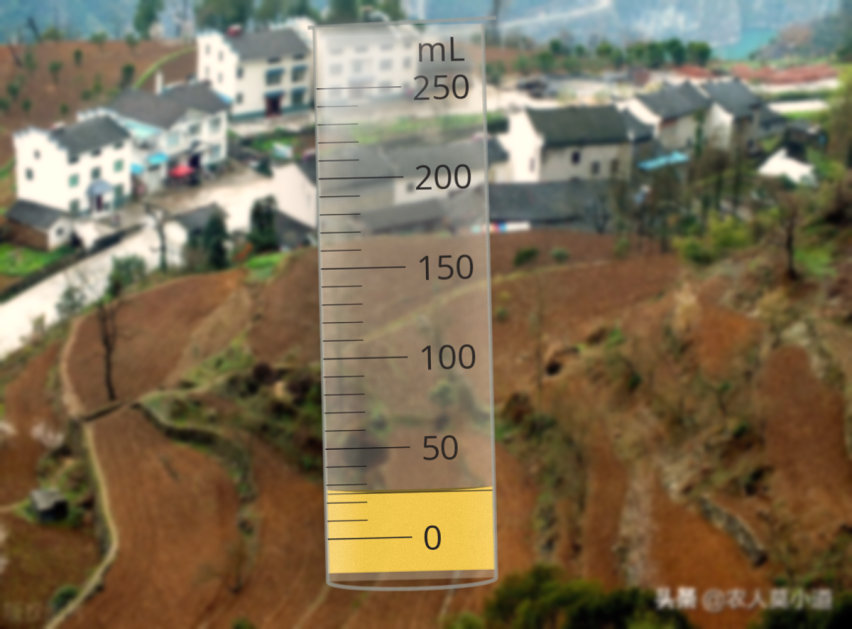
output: **25** mL
